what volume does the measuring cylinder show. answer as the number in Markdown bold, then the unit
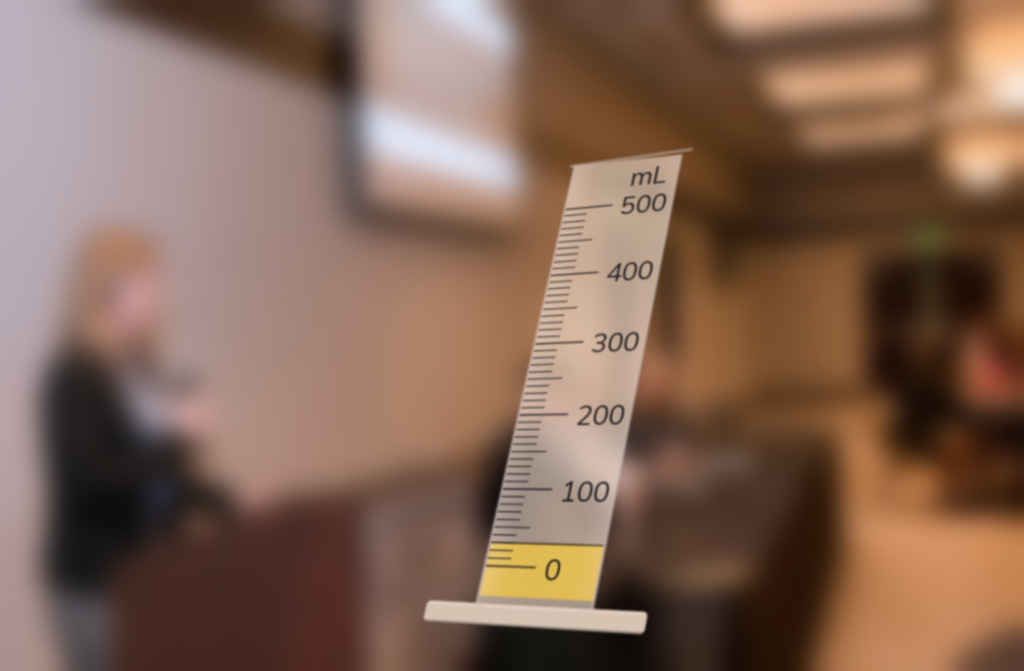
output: **30** mL
